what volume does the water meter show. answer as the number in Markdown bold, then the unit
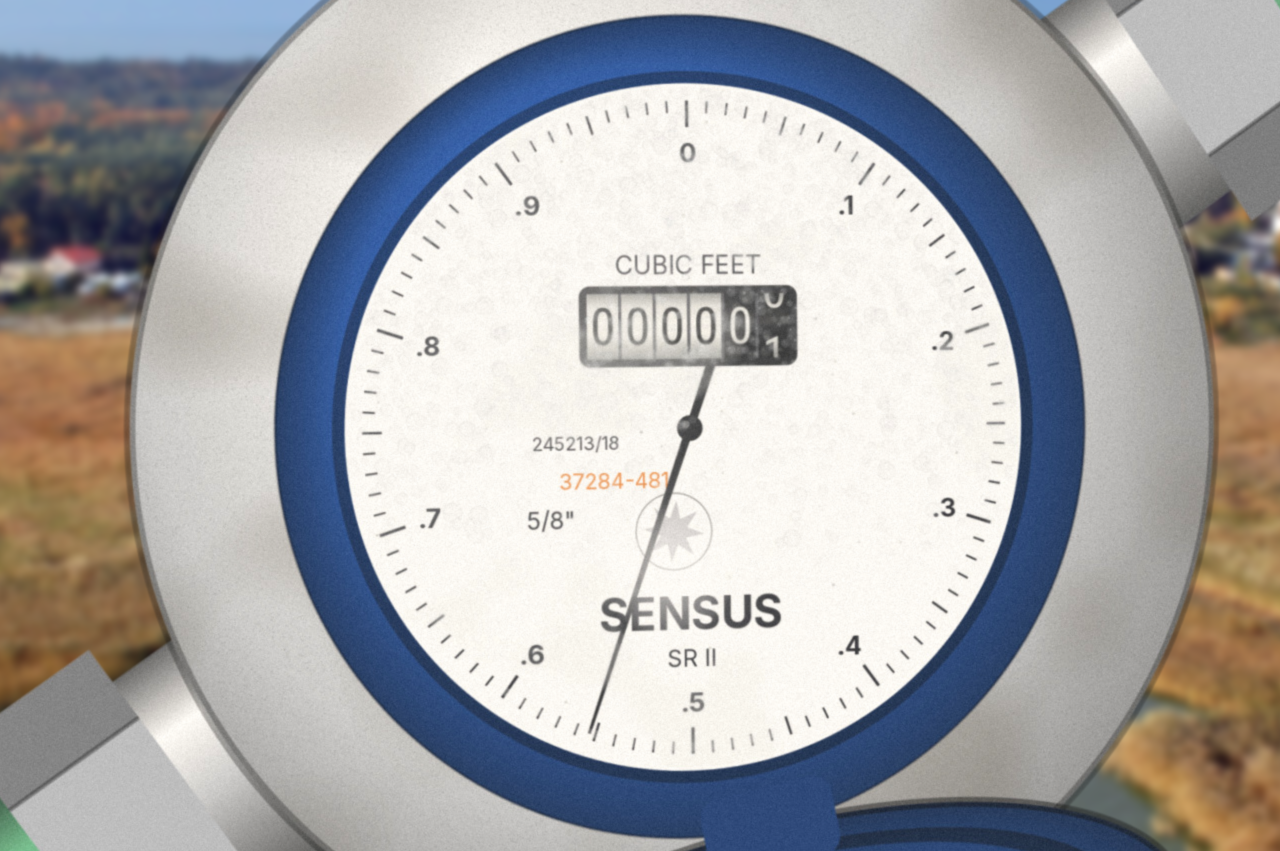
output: **0.55** ft³
